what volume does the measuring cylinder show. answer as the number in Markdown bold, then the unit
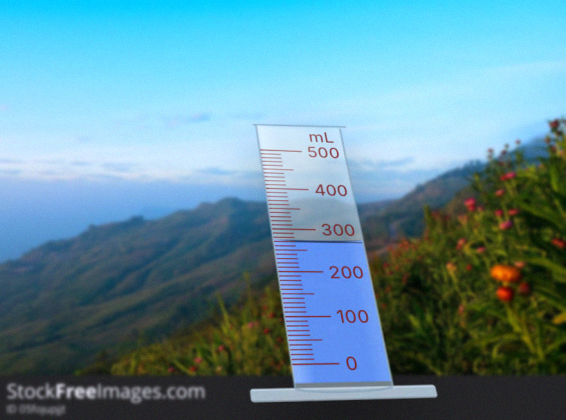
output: **270** mL
